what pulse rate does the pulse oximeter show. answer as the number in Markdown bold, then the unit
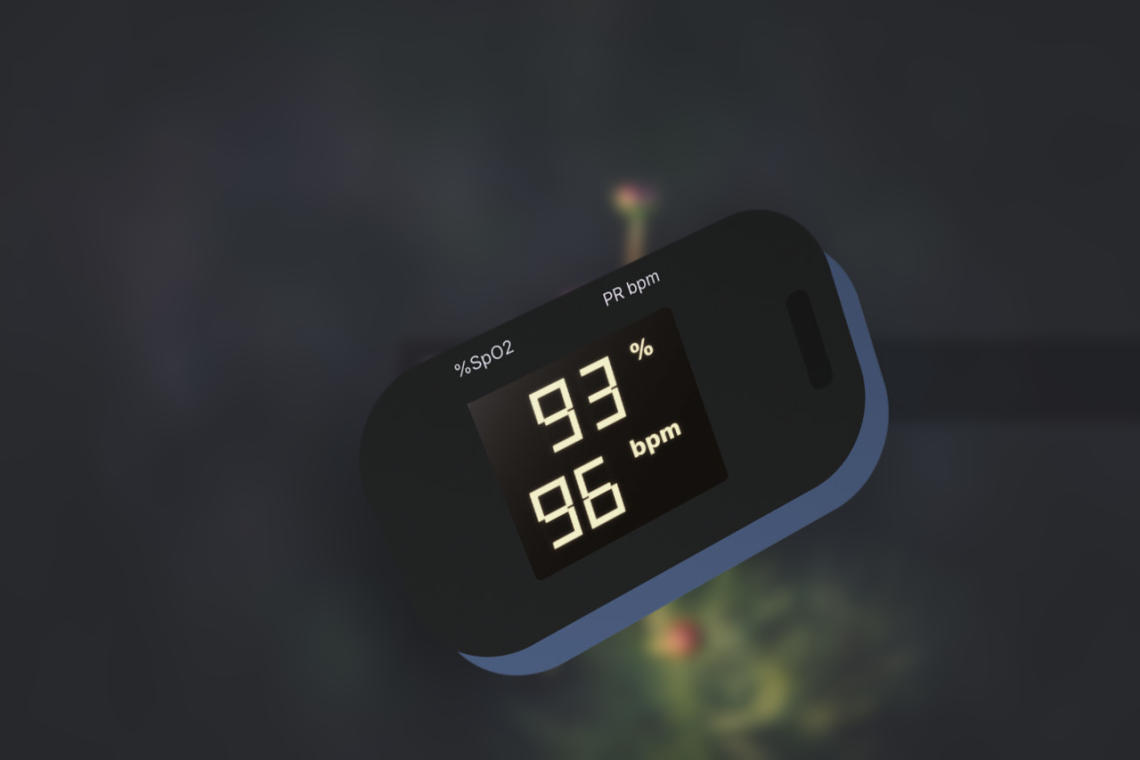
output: **96** bpm
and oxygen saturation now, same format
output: **93** %
